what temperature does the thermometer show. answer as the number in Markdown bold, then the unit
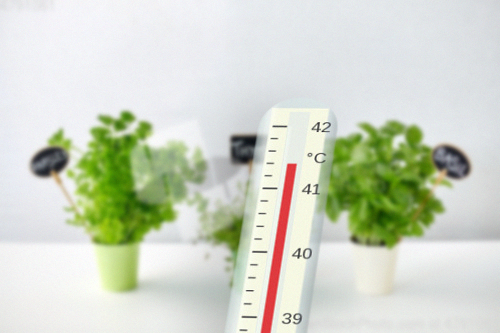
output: **41.4** °C
